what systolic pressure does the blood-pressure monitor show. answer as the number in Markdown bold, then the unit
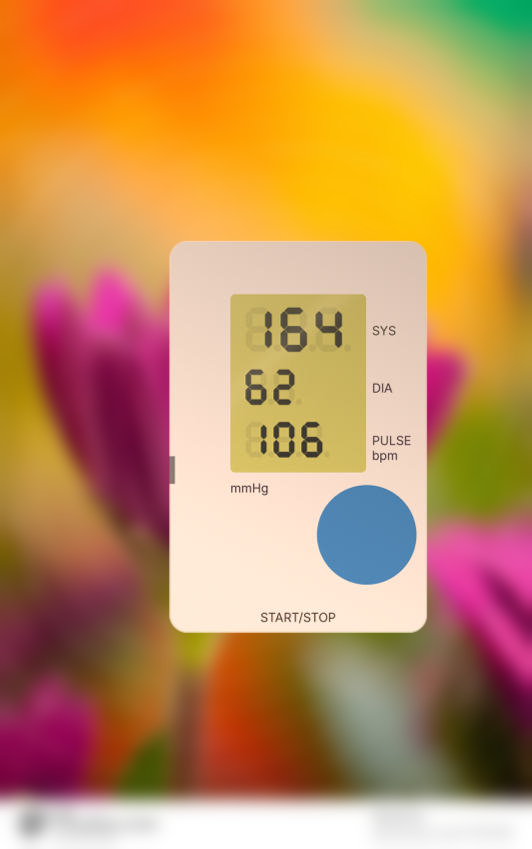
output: **164** mmHg
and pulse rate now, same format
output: **106** bpm
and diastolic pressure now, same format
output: **62** mmHg
